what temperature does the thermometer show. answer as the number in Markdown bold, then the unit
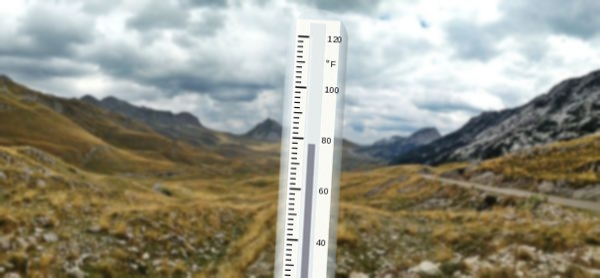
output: **78** °F
